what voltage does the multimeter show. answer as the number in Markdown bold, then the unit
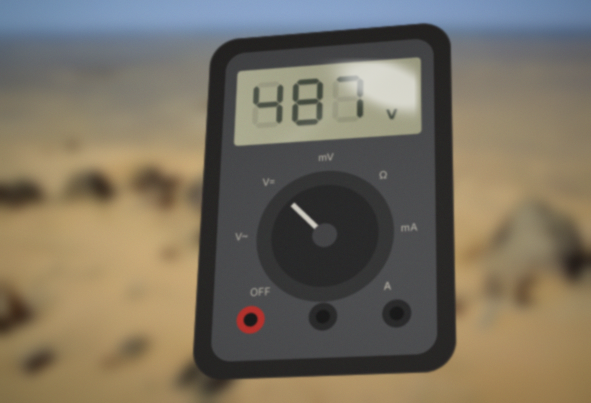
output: **487** V
